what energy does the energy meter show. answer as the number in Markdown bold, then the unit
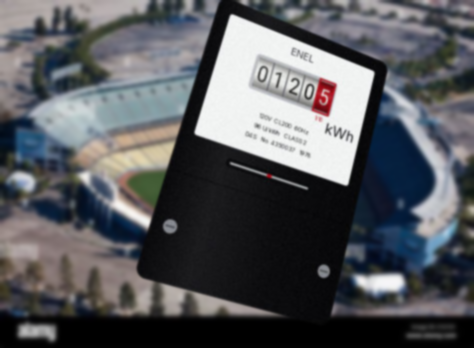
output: **120.5** kWh
